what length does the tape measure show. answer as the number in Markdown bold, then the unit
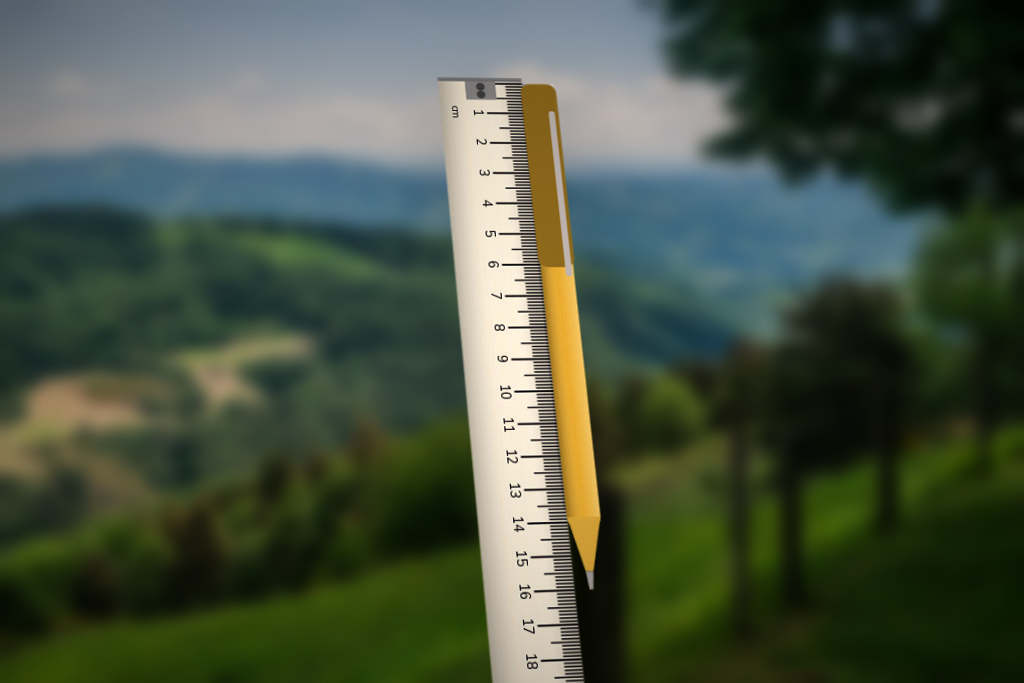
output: **16** cm
